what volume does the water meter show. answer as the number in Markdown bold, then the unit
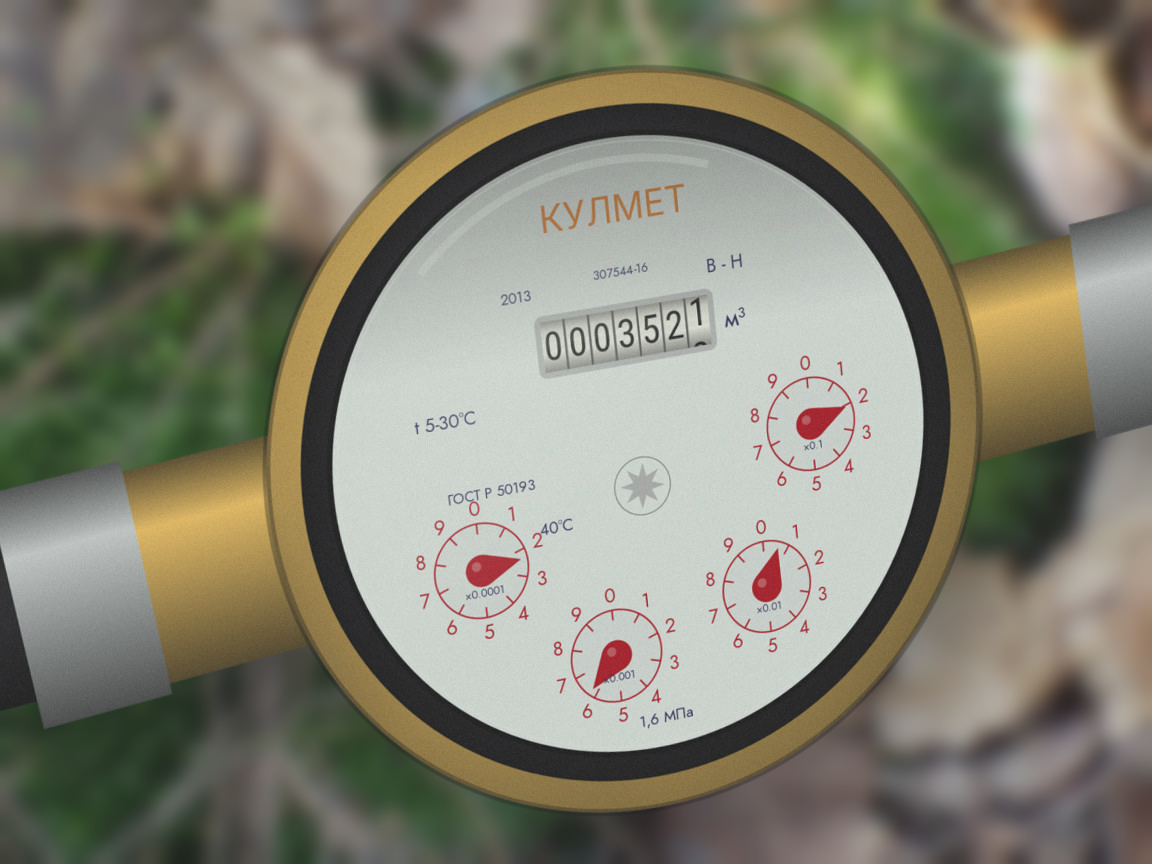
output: **3521.2062** m³
